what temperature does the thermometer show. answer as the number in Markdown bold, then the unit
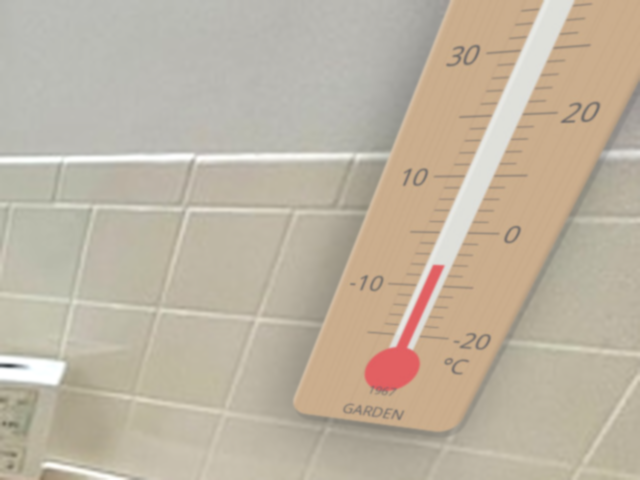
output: **-6** °C
